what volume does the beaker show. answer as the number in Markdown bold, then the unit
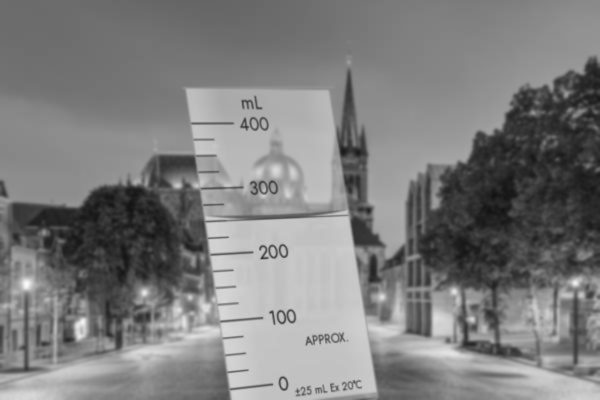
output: **250** mL
